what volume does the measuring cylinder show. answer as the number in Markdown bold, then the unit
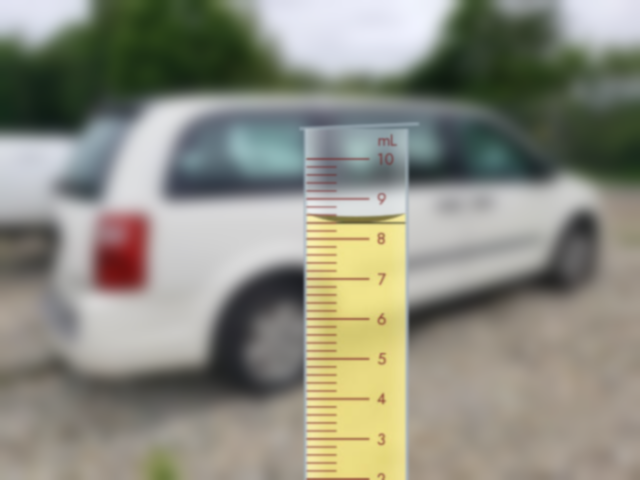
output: **8.4** mL
